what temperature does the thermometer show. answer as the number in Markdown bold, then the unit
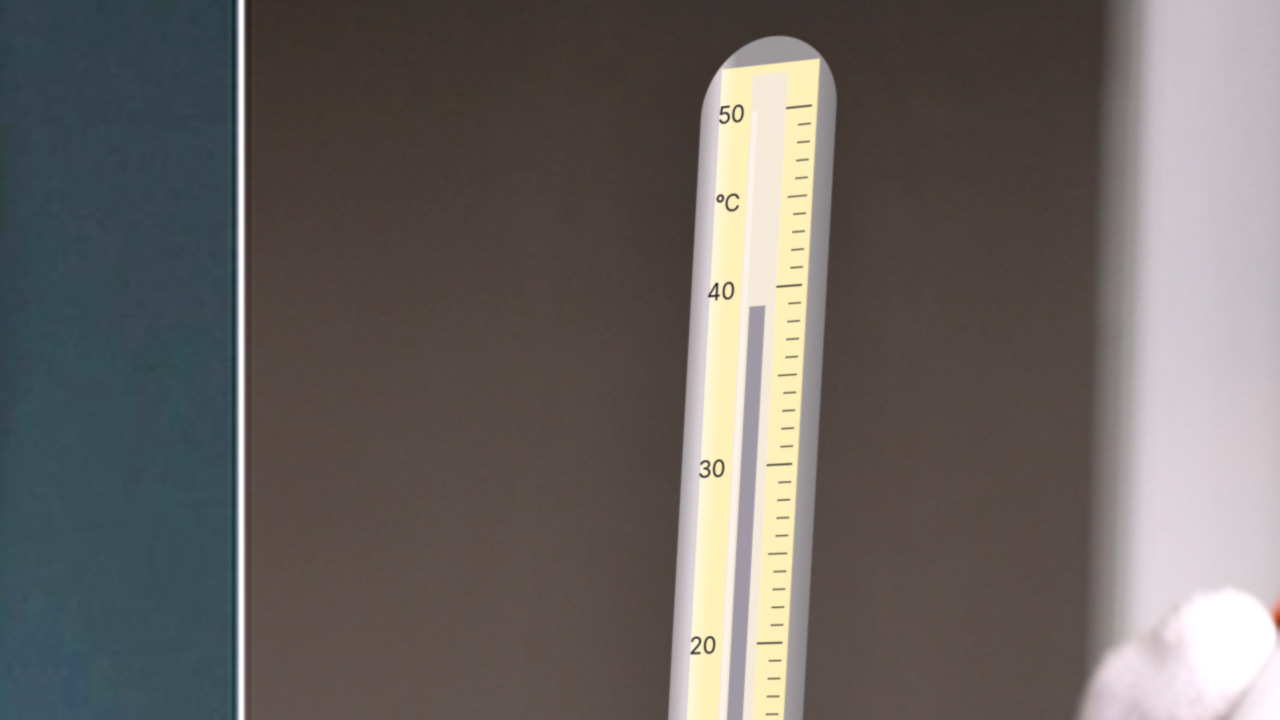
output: **39** °C
